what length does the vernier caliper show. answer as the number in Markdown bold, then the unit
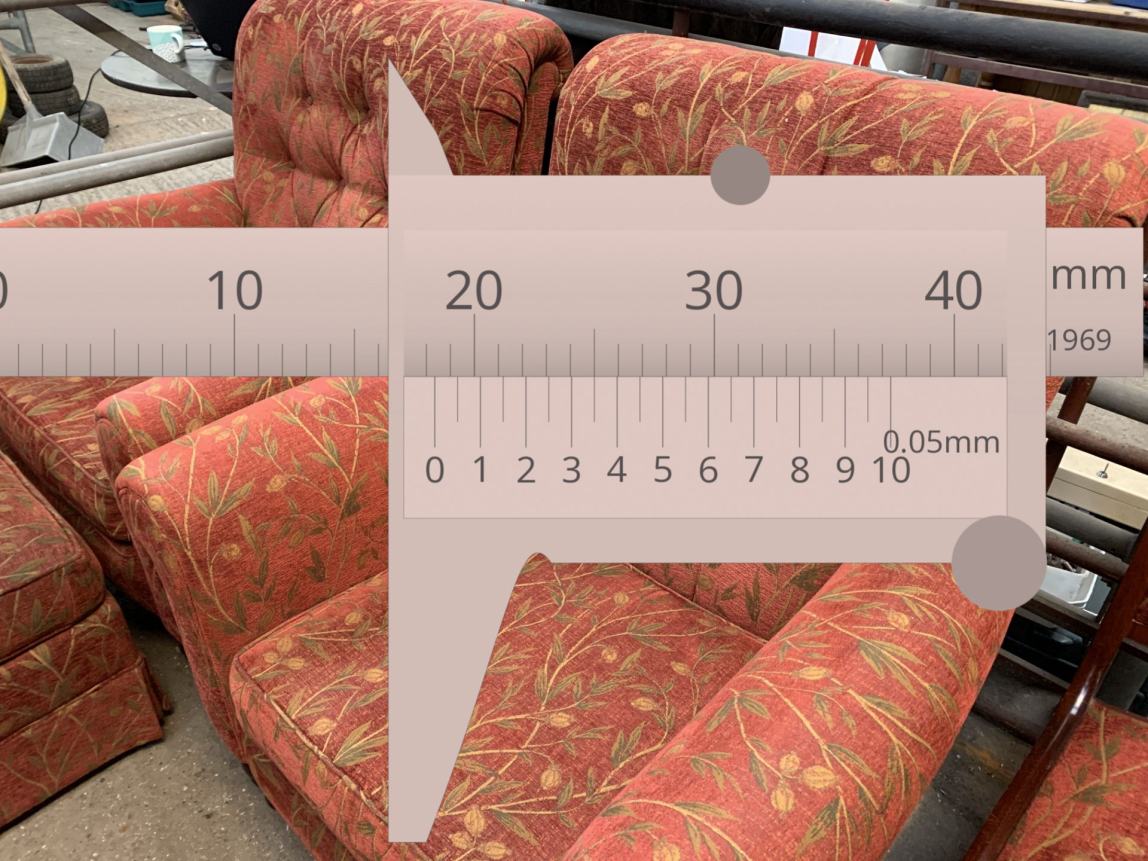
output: **18.35** mm
